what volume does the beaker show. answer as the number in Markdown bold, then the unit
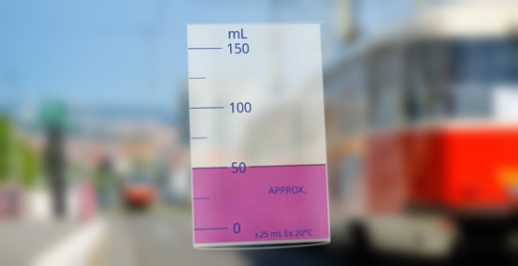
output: **50** mL
